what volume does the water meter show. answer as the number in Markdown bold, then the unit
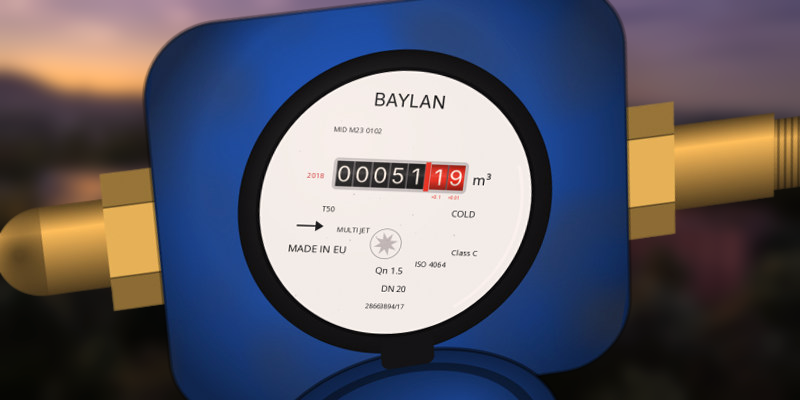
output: **51.19** m³
